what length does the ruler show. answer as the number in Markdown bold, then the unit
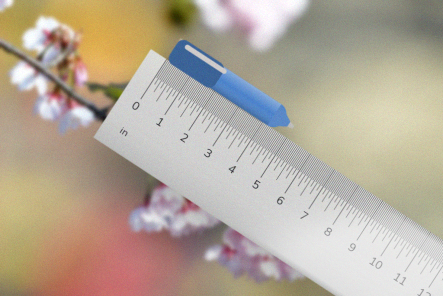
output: **5** in
